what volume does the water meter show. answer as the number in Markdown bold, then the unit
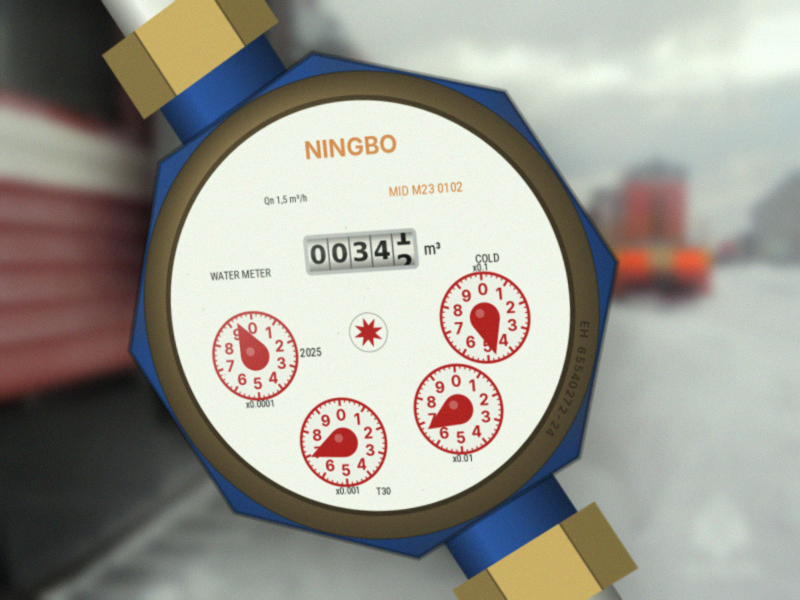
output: **341.4669** m³
